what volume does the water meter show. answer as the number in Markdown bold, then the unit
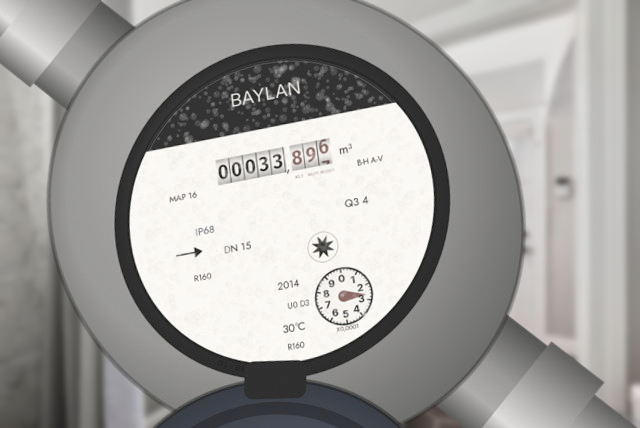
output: **33.8962** m³
